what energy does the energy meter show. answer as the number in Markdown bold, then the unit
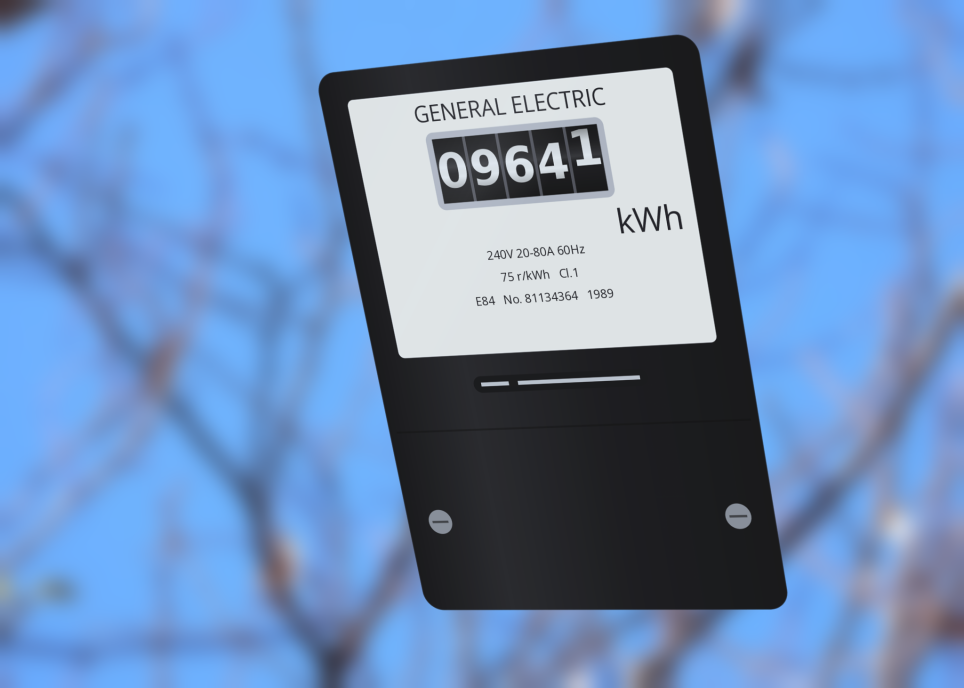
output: **9641** kWh
